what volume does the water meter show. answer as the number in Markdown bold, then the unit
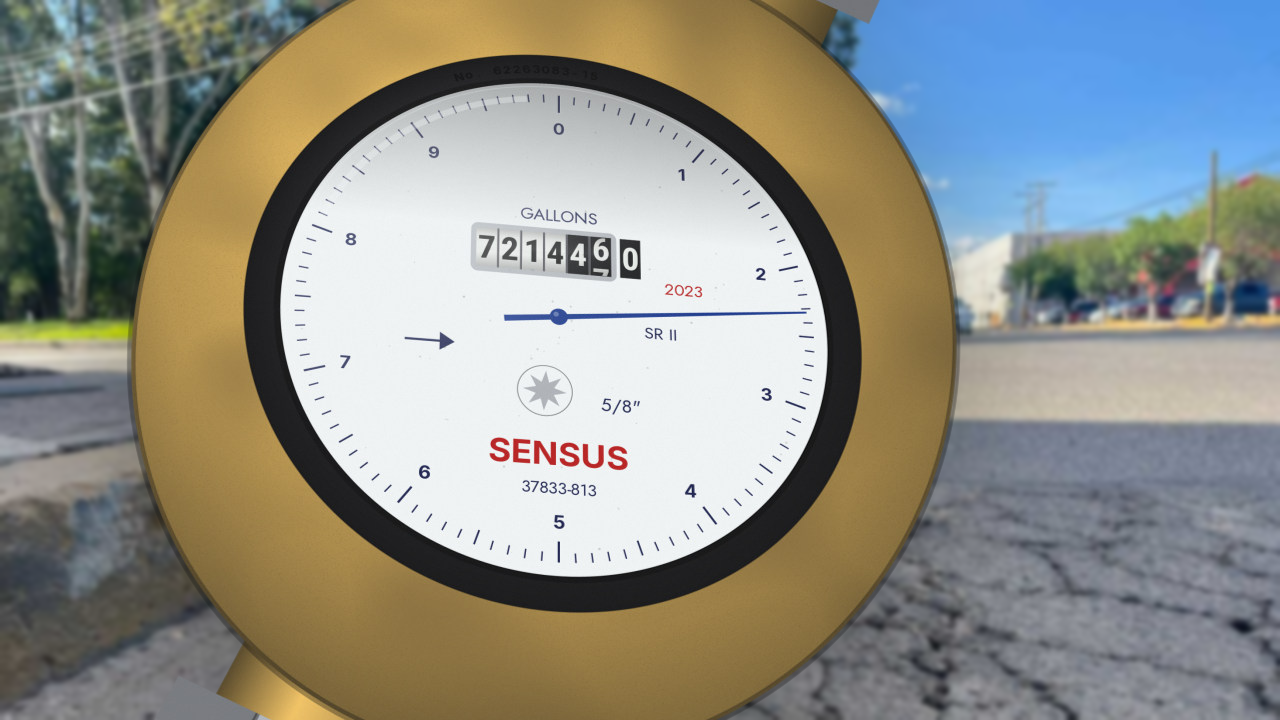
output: **7214462.3** gal
